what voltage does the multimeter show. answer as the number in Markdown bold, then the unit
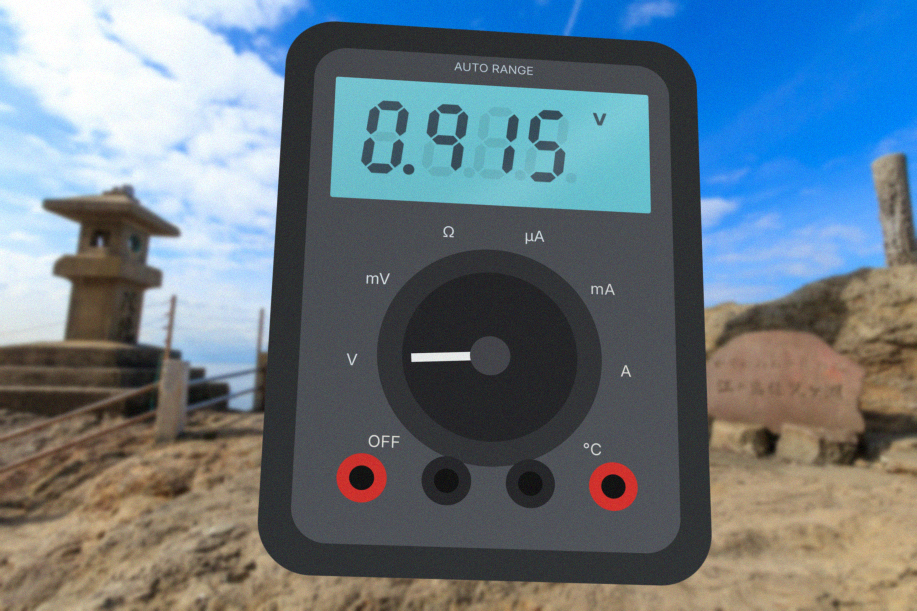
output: **0.915** V
